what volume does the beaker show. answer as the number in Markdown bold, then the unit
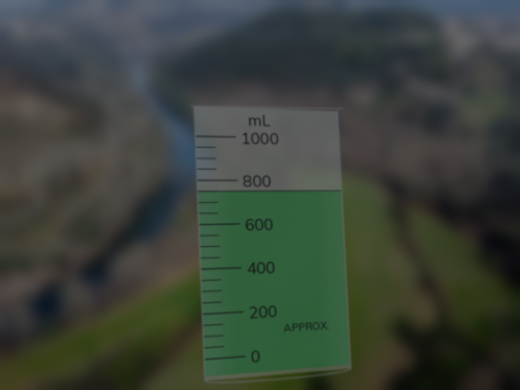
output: **750** mL
